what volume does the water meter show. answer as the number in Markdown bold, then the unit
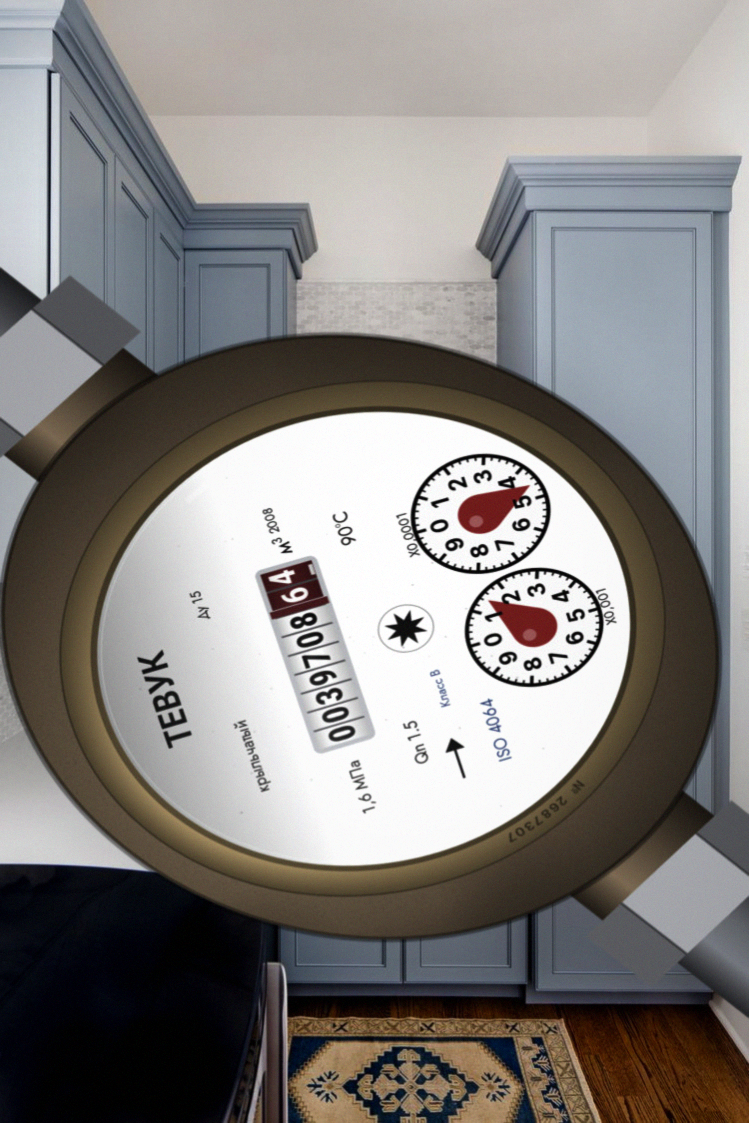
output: **39708.6414** m³
